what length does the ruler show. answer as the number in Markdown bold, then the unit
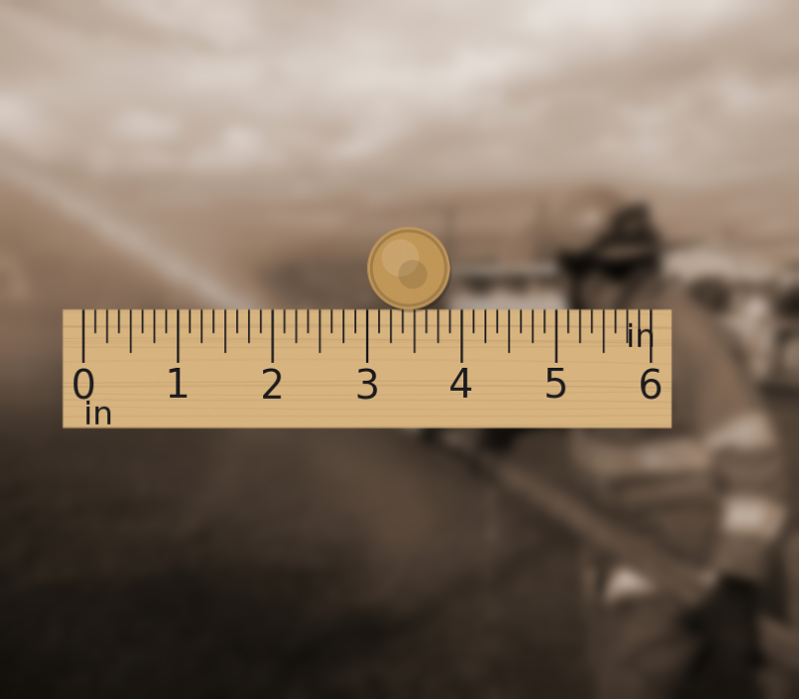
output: **0.875** in
